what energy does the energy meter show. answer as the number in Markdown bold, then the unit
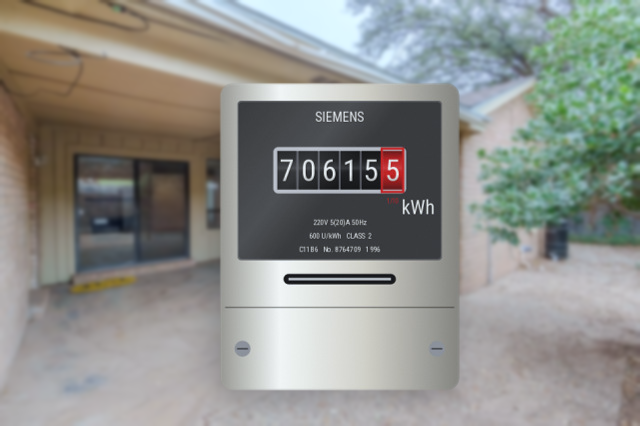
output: **70615.5** kWh
